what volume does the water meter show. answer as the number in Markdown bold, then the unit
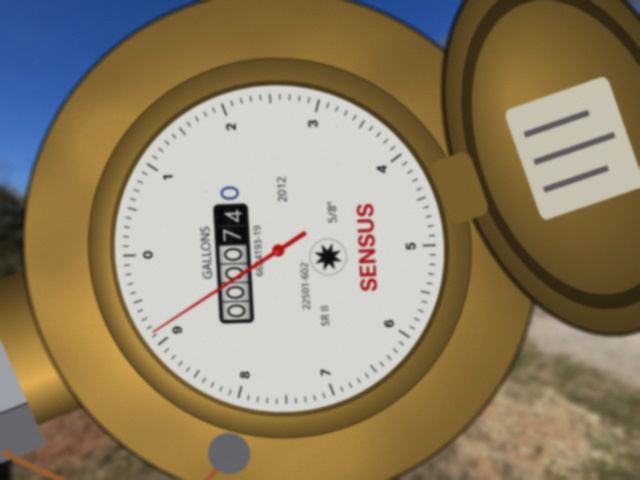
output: **739.1** gal
